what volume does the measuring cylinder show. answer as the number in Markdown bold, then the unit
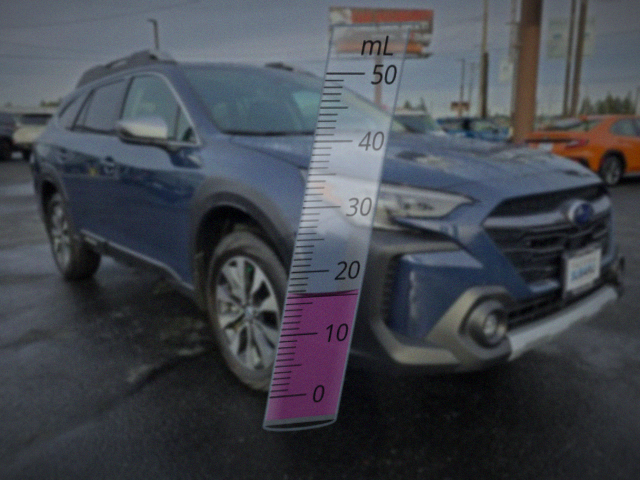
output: **16** mL
